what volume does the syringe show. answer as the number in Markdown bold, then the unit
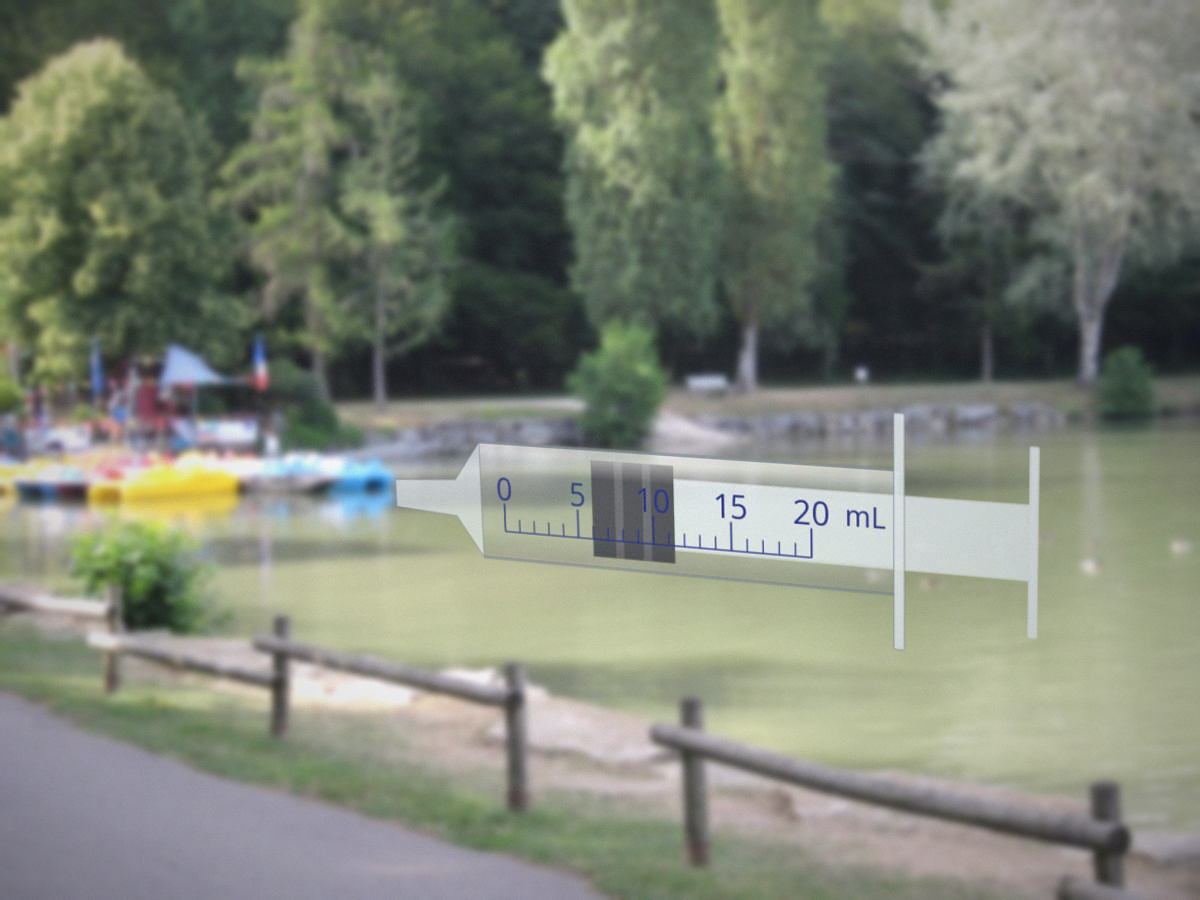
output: **6** mL
